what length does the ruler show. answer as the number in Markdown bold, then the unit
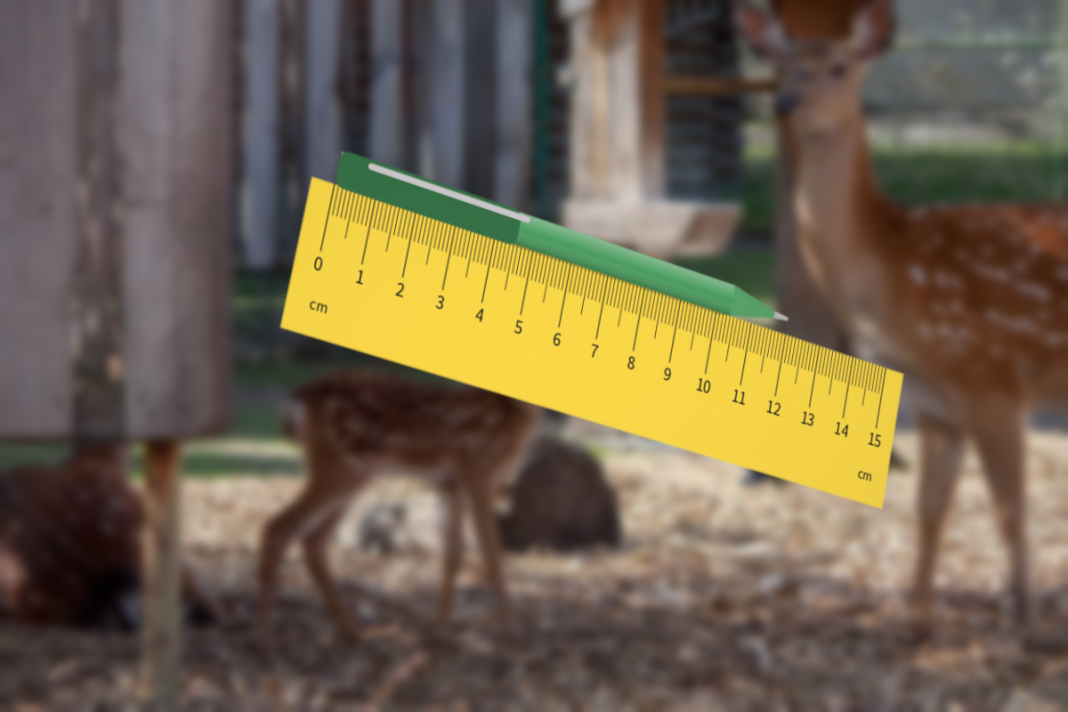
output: **12** cm
